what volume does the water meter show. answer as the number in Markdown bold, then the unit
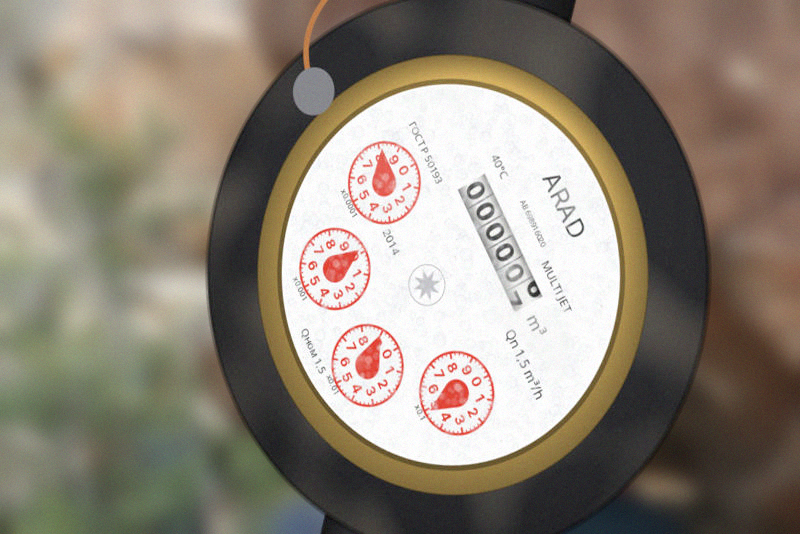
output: **6.4898** m³
